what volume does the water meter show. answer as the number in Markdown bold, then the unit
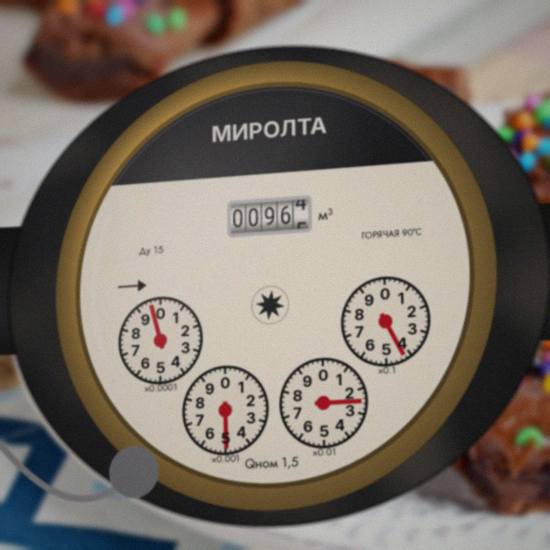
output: **964.4249** m³
